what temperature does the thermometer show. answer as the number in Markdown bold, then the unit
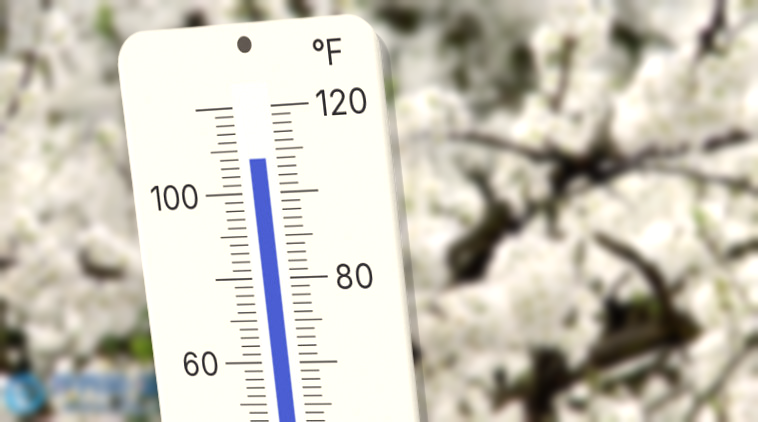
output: **108** °F
